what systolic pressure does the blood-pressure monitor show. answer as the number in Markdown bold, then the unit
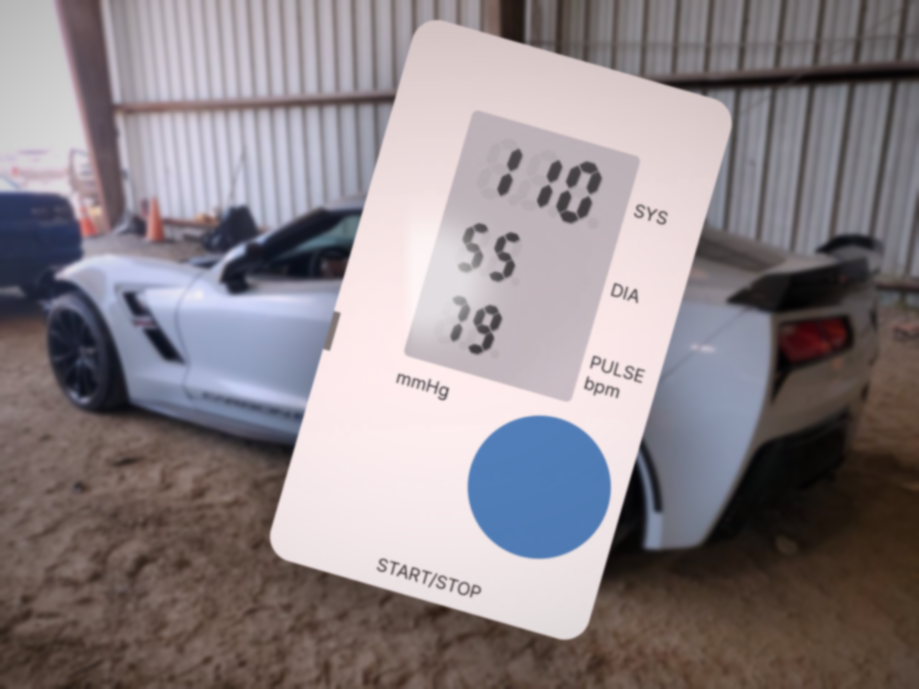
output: **110** mmHg
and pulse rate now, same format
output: **79** bpm
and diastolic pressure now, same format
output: **55** mmHg
